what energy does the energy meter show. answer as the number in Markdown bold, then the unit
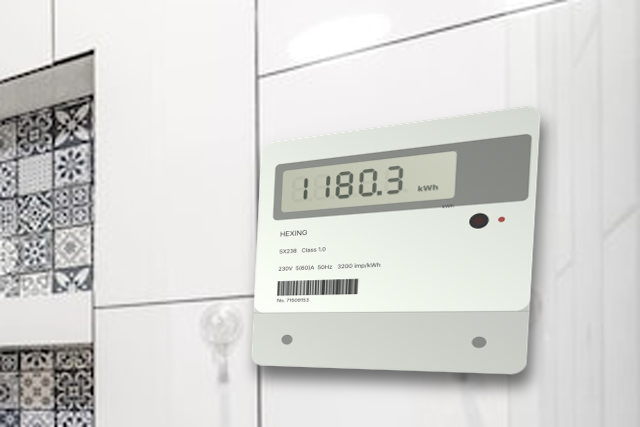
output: **1180.3** kWh
